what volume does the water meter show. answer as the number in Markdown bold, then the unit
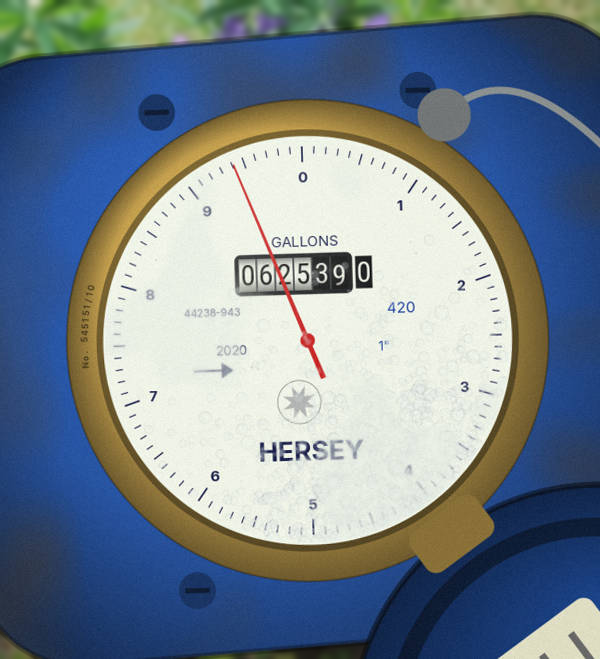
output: **625389.4** gal
